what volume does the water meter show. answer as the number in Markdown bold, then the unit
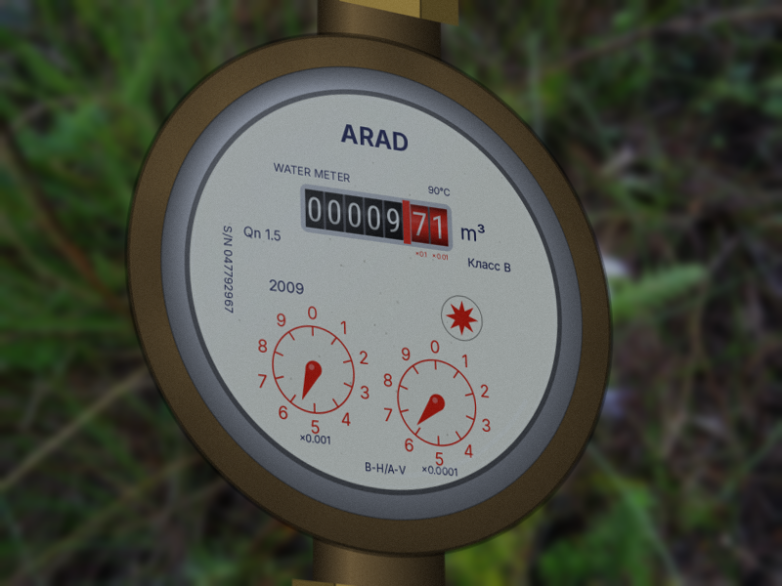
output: **9.7156** m³
